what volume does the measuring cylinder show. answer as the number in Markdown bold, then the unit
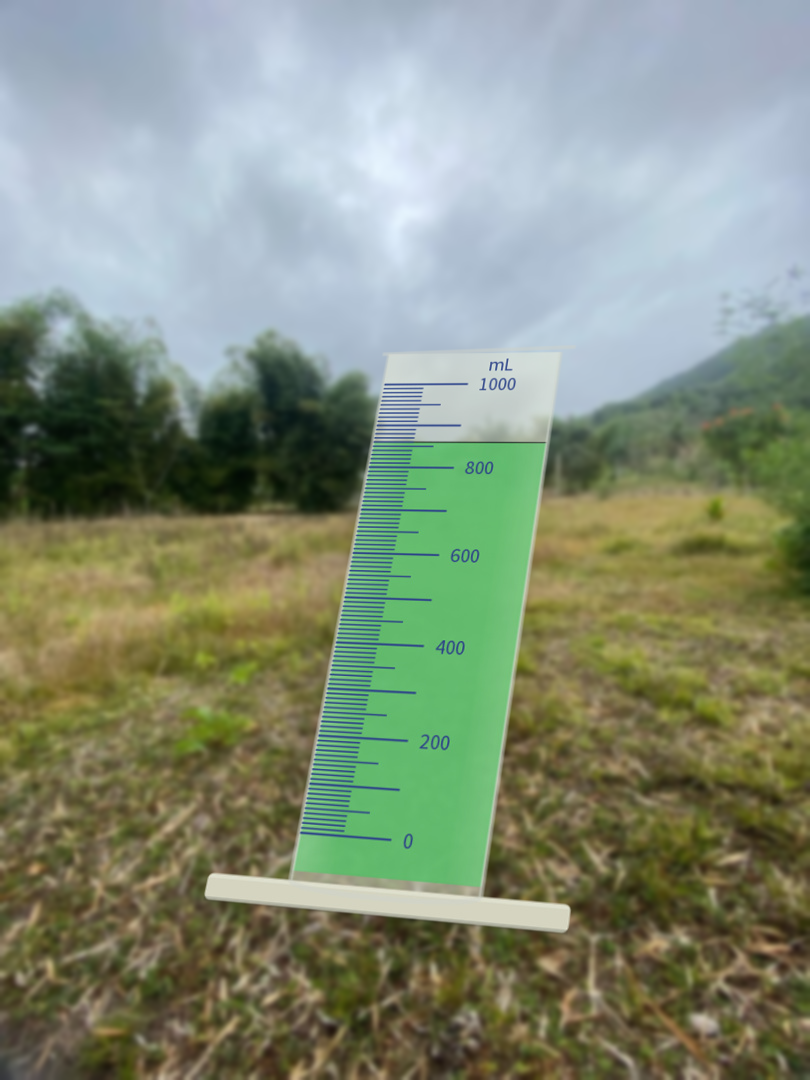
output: **860** mL
